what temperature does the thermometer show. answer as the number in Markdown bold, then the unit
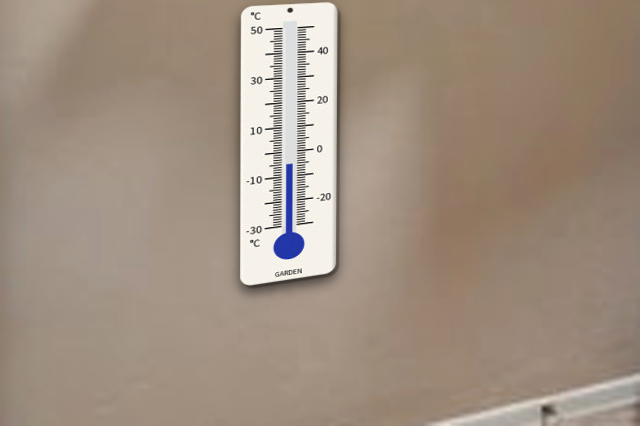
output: **-5** °C
